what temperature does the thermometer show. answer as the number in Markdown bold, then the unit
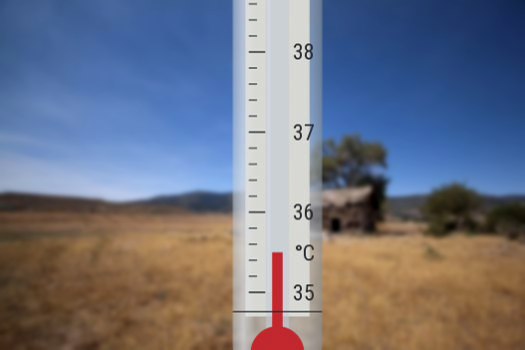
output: **35.5** °C
